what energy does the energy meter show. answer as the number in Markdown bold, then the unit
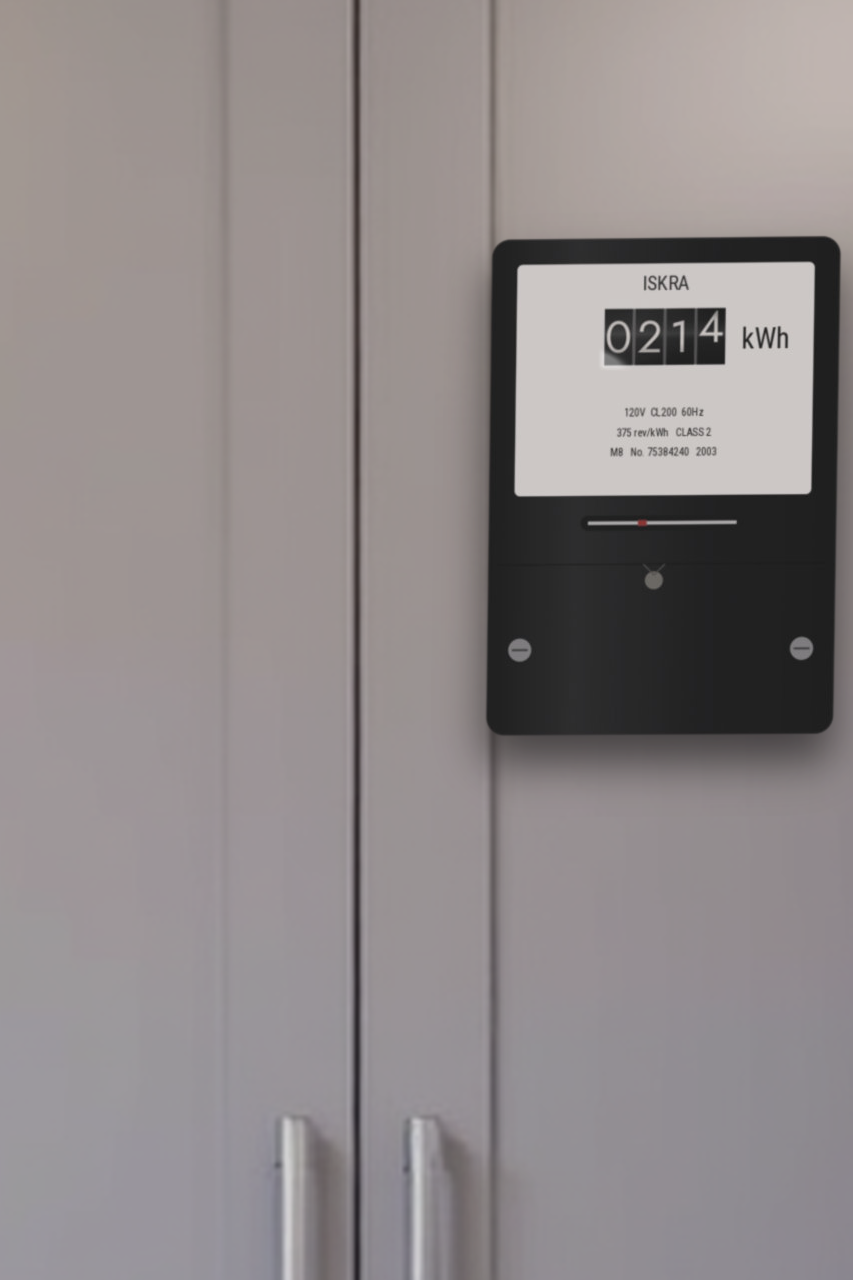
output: **214** kWh
